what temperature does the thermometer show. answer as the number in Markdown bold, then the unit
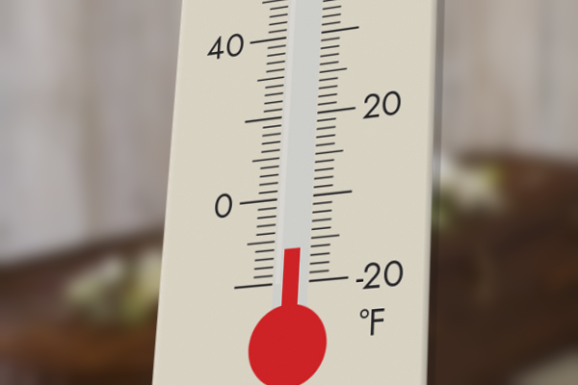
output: **-12** °F
